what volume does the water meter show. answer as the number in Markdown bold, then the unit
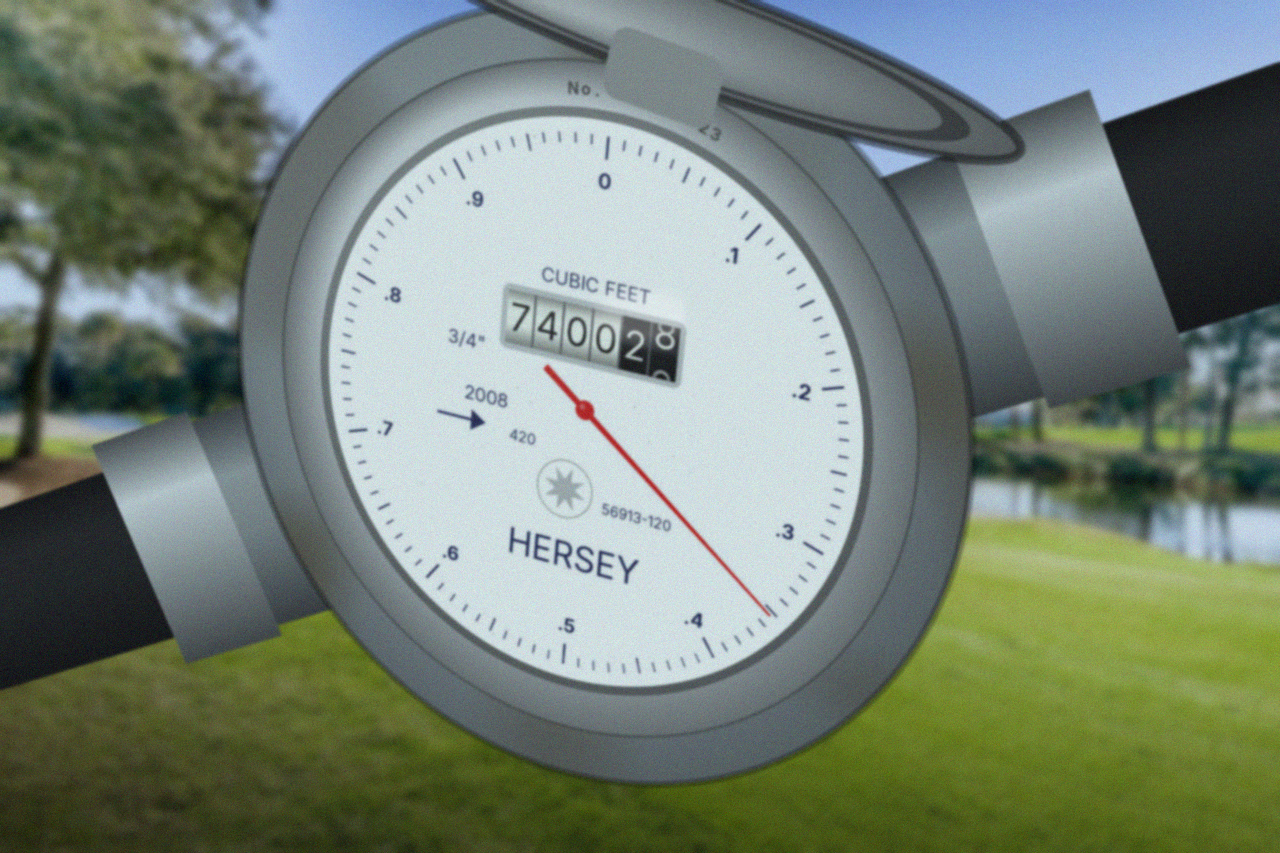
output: **740028.35** ft³
